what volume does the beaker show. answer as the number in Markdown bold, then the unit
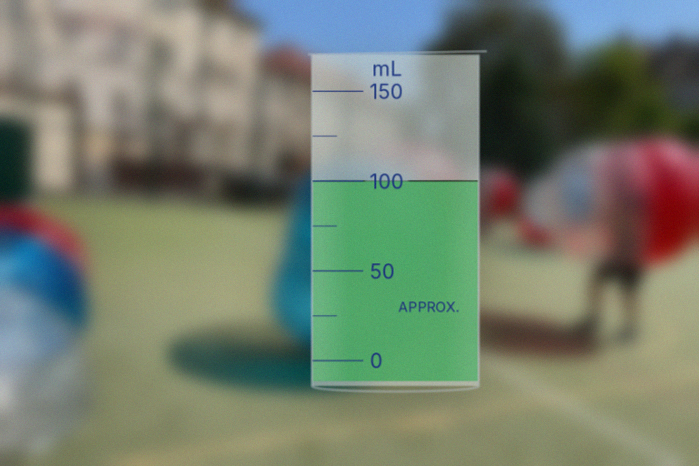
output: **100** mL
